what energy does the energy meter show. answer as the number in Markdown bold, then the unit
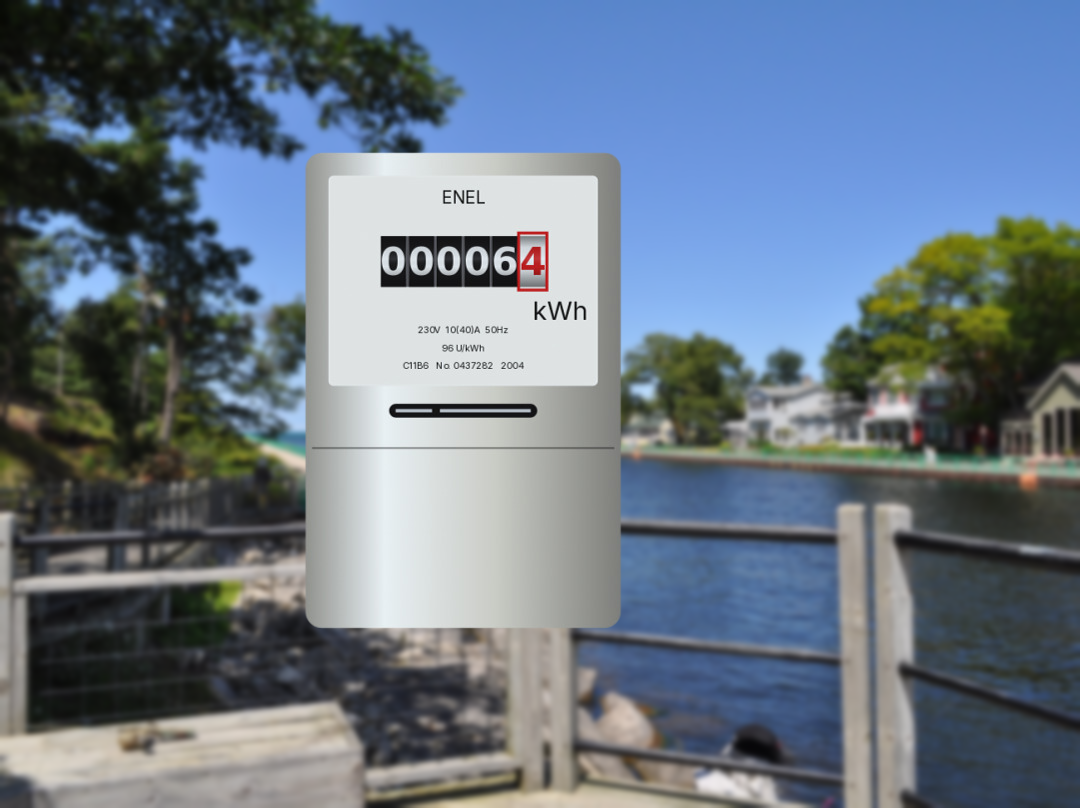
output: **6.4** kWh
